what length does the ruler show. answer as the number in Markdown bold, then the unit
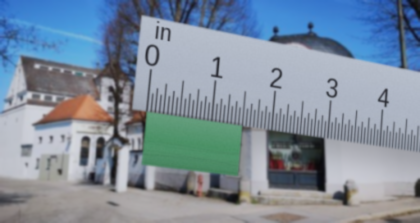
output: **1.5** in
